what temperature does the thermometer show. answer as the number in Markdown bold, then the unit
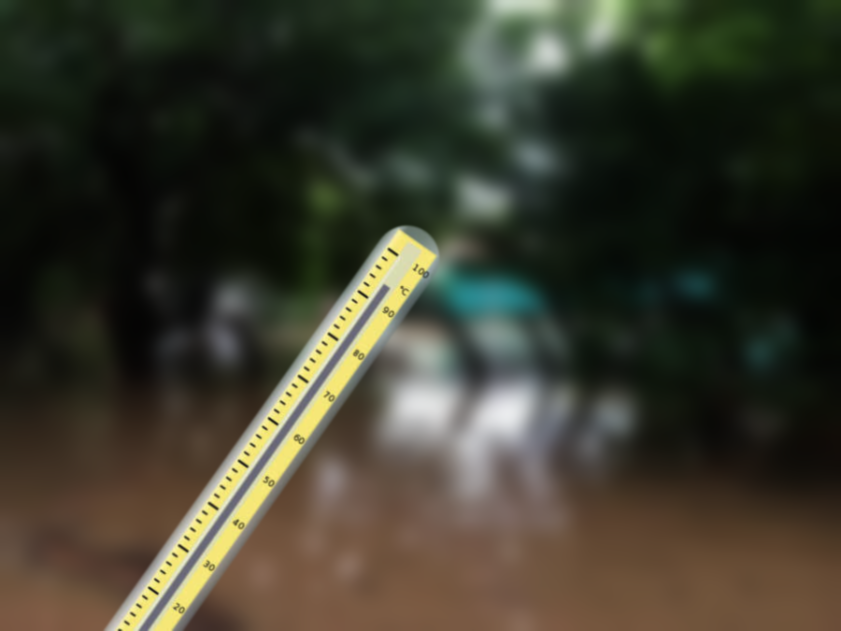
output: **94** °C
